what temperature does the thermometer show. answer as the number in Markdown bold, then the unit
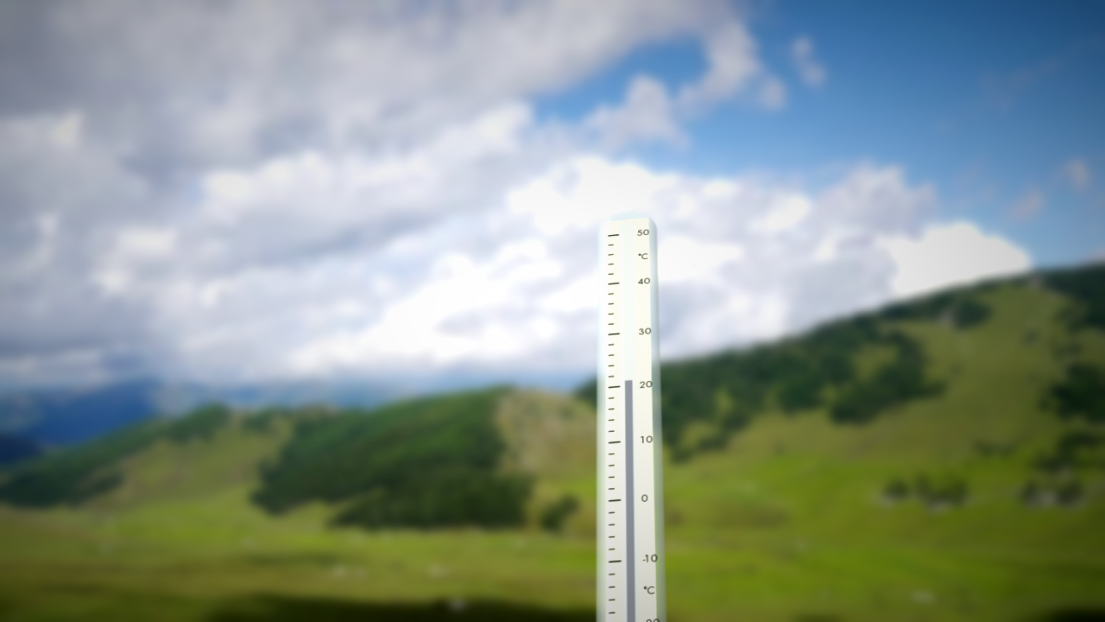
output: **21** °C
